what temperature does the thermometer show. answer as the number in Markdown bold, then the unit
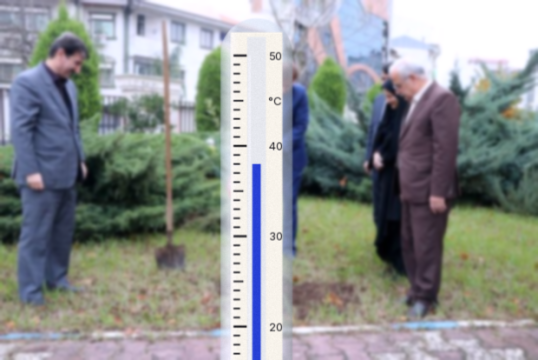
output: **38** °C
